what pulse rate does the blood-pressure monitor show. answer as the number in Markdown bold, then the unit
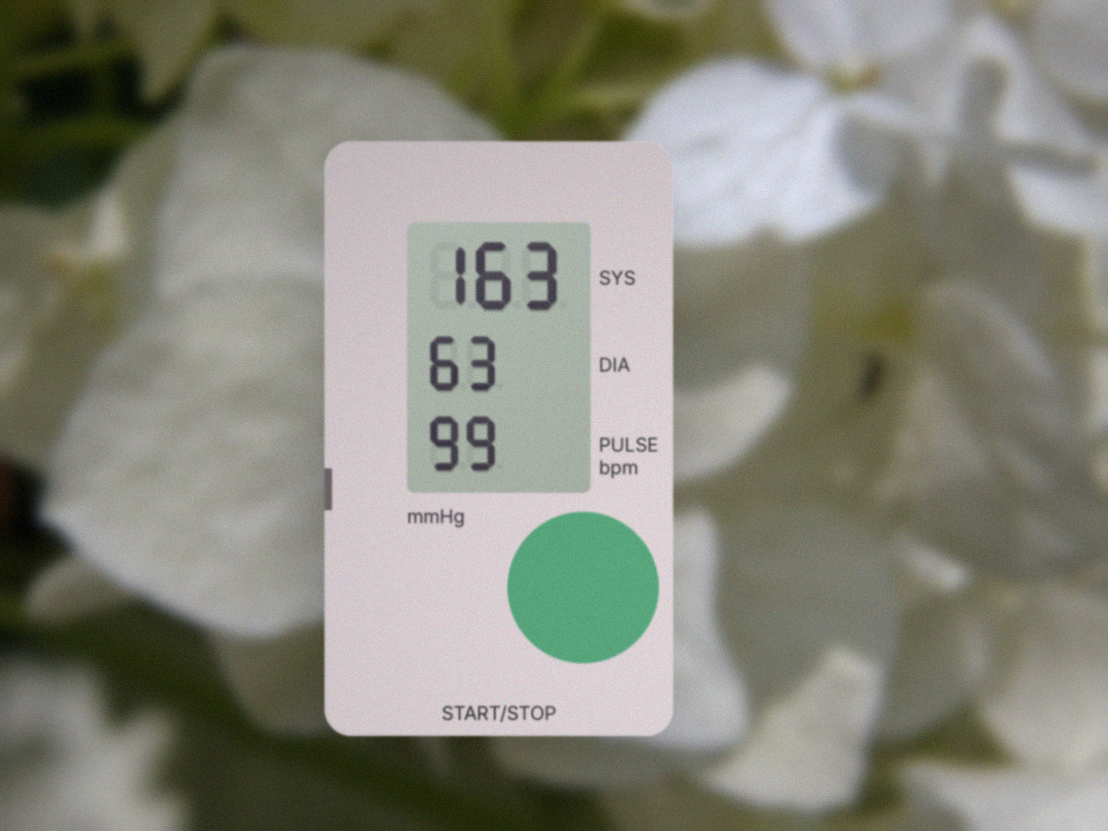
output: **99** bpm
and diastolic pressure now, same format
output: **63** mmHg
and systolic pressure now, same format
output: **163** mmHg
